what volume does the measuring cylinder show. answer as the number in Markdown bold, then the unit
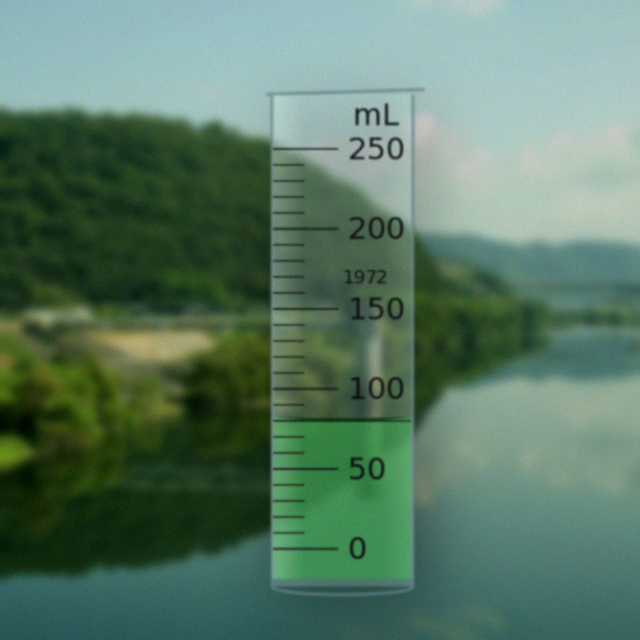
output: **80** mL
